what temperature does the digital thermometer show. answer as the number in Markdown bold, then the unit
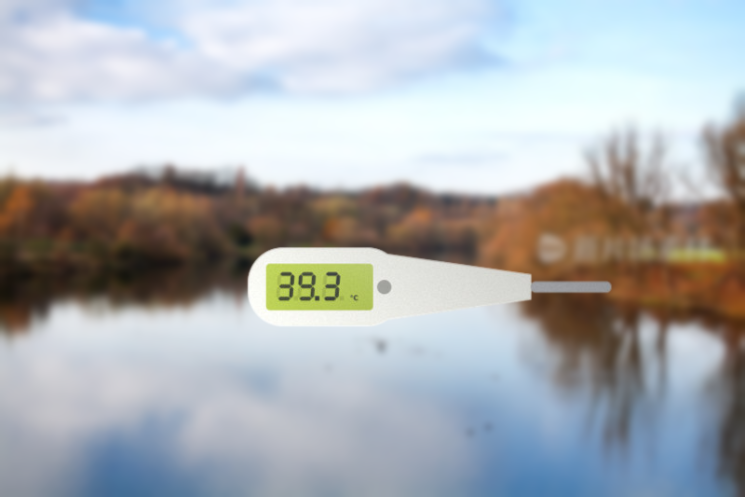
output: **39.3** °C
